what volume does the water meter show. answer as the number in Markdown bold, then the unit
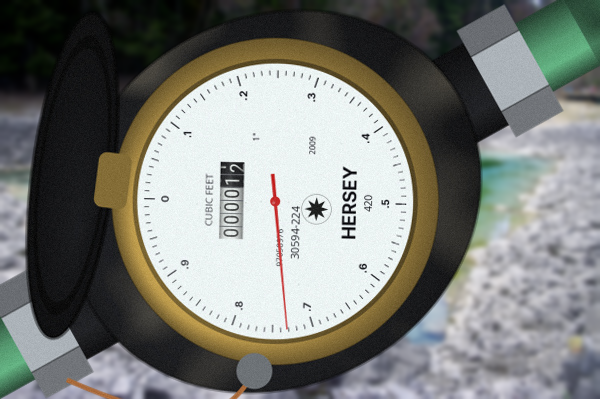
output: **11.73** ft³
